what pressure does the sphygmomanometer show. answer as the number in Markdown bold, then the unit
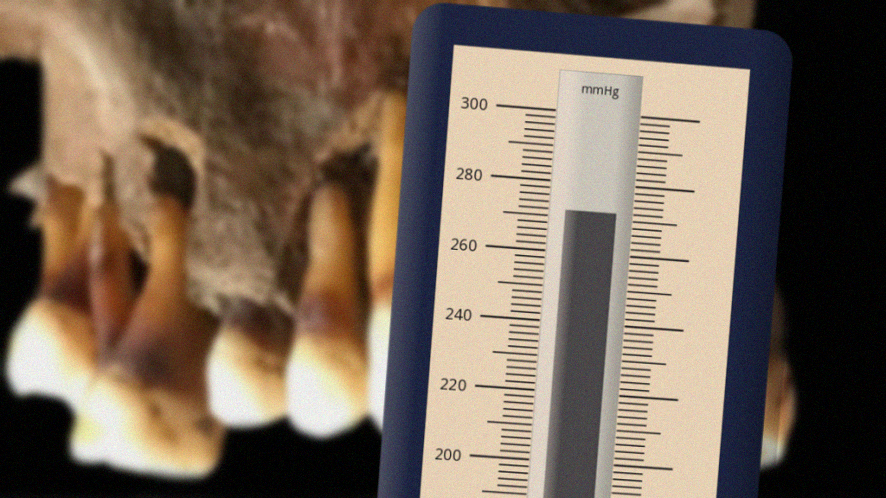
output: **272** mmHg
